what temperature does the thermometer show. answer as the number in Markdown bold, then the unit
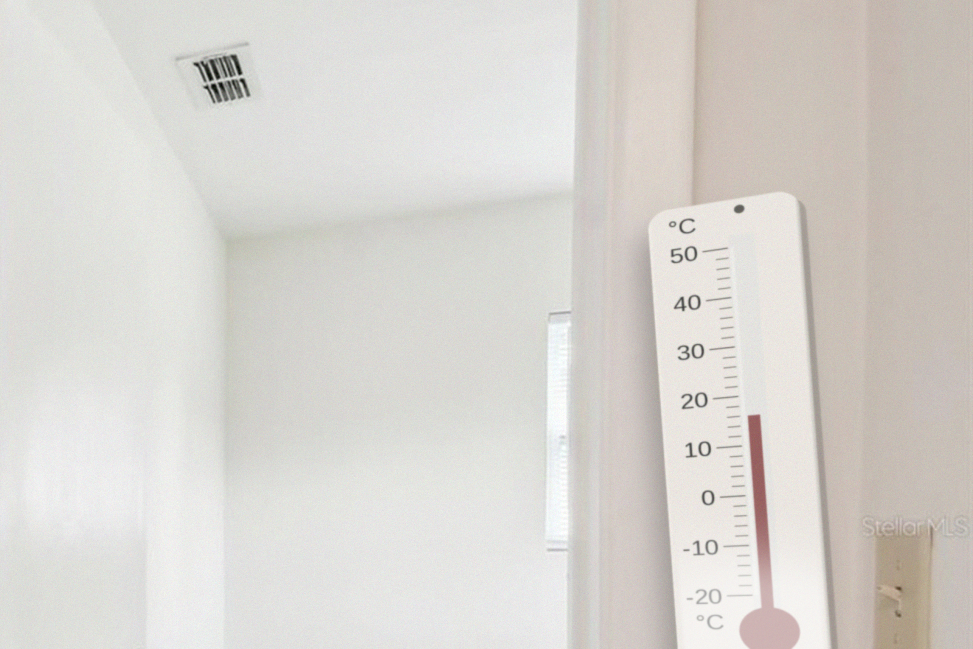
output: **16** °C
